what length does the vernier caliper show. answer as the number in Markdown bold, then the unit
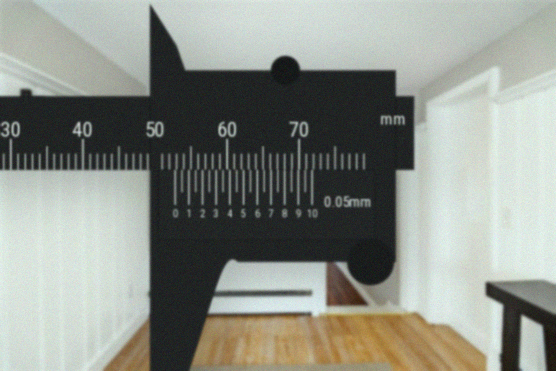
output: **52.8** mm
